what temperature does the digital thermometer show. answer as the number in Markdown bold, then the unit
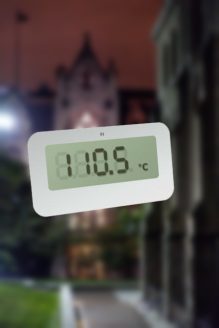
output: **110.5** °C
